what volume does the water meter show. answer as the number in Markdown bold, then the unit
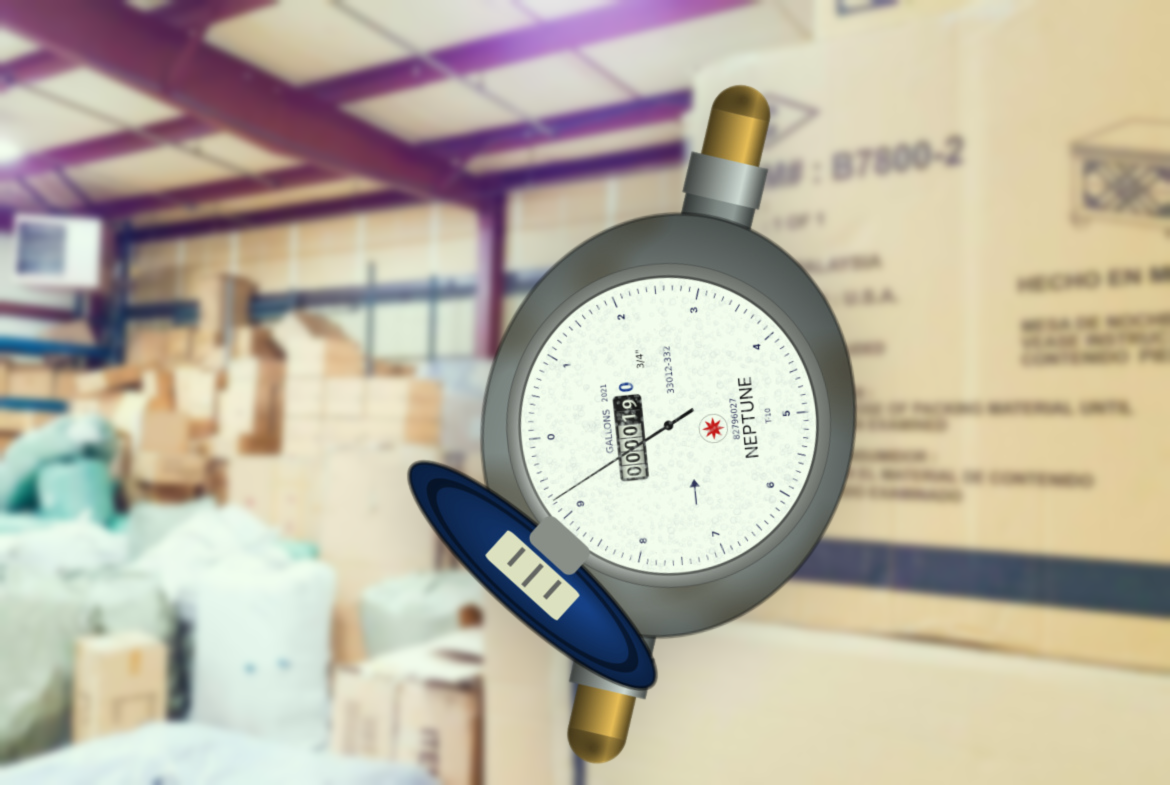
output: **189.2** gal
